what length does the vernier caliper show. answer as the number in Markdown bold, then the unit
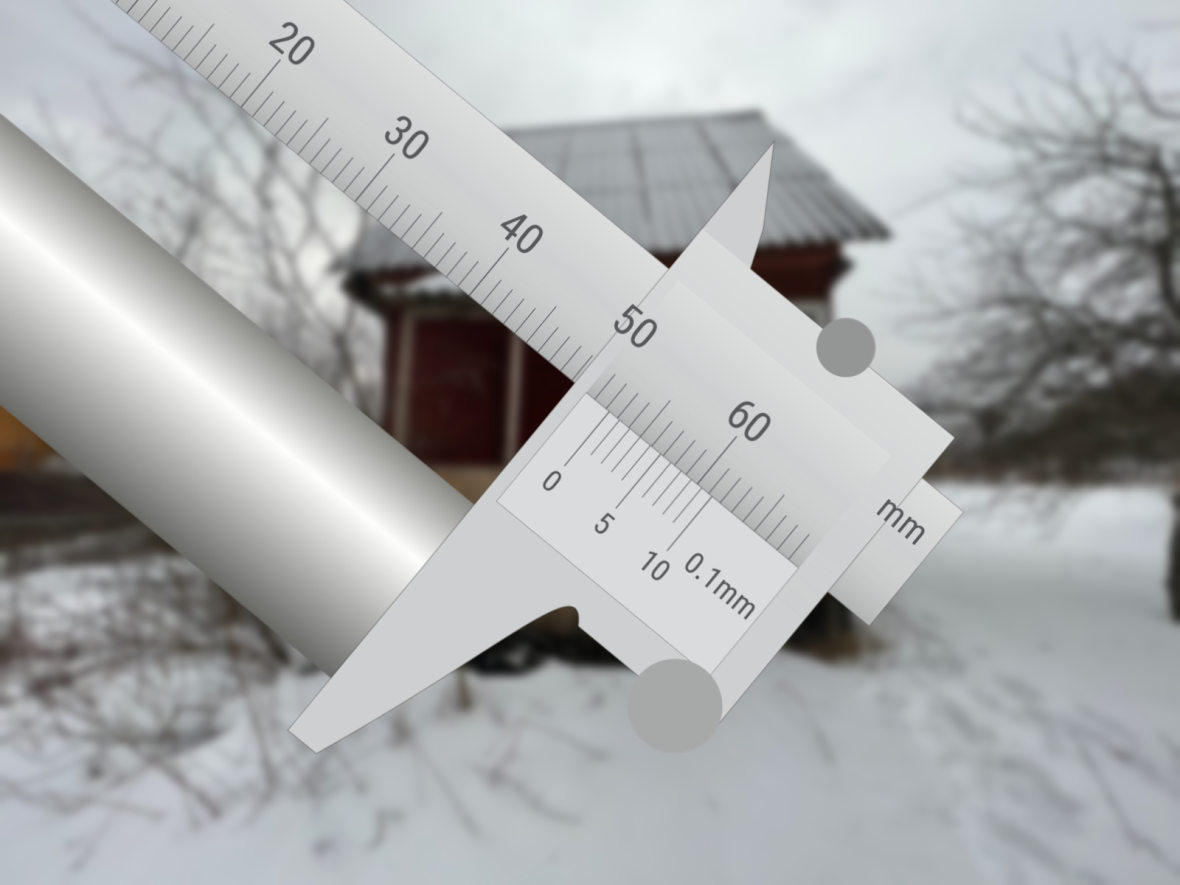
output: **52.3** mm
